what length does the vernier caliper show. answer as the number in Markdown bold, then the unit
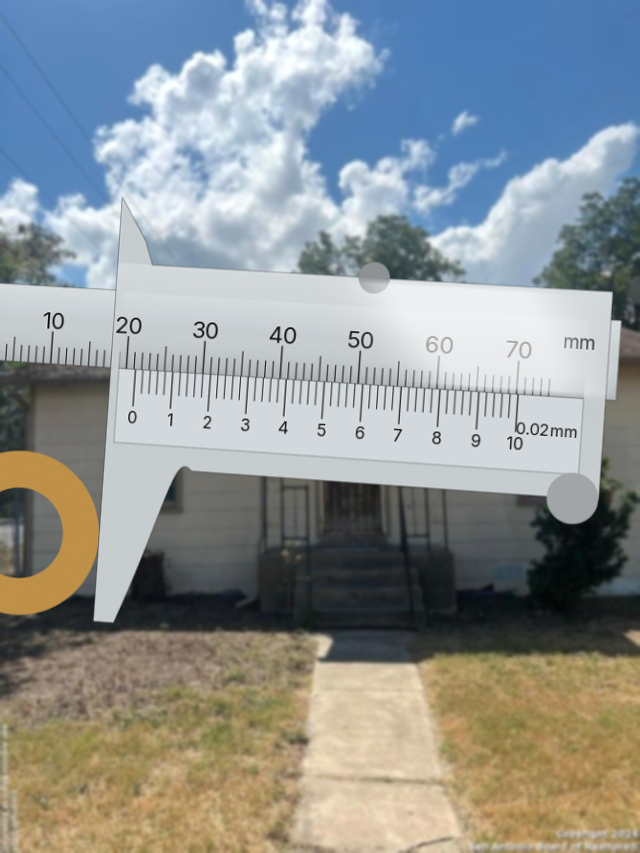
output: **21.2** mm
